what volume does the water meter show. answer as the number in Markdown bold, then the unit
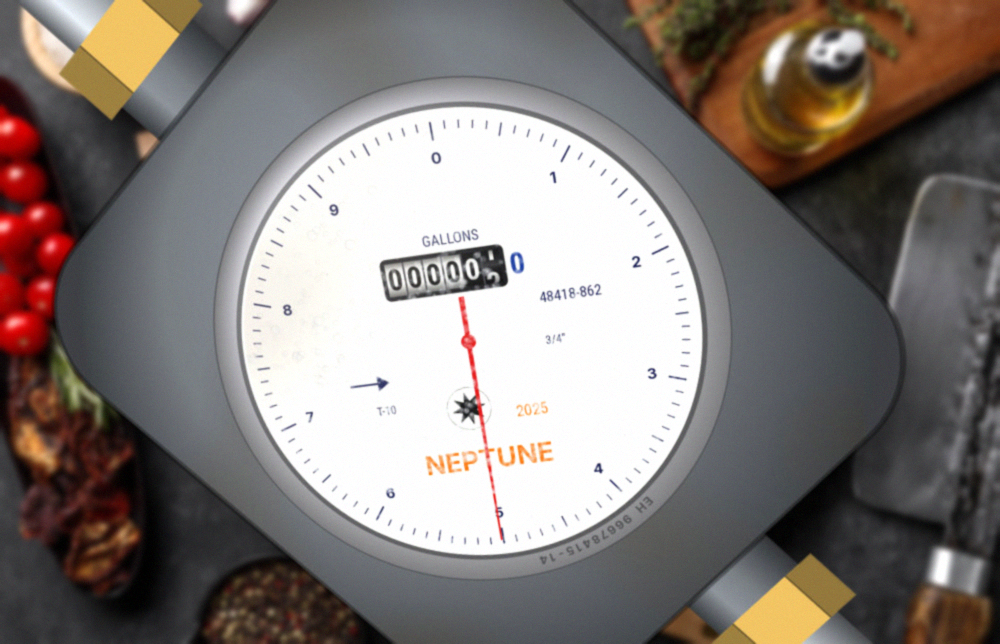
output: **15.0** gal
